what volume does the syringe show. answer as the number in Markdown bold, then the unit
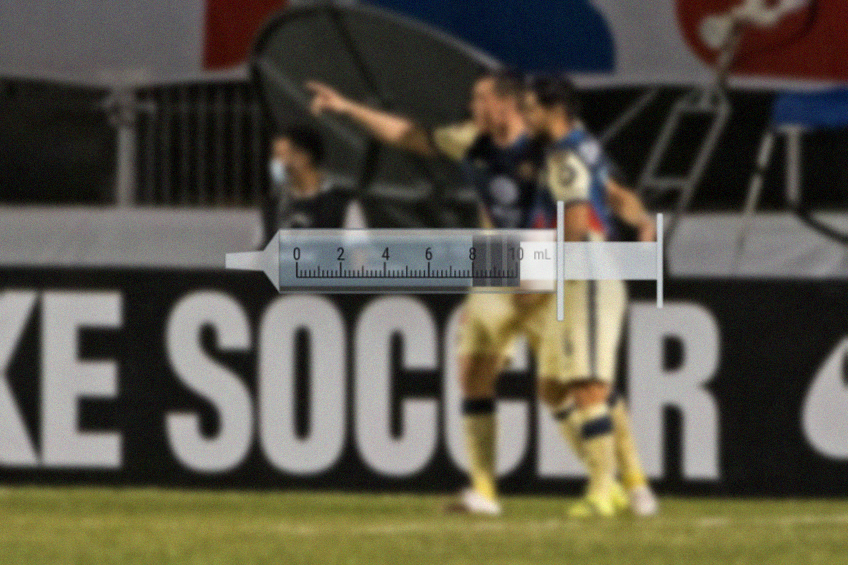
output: **8** mL
